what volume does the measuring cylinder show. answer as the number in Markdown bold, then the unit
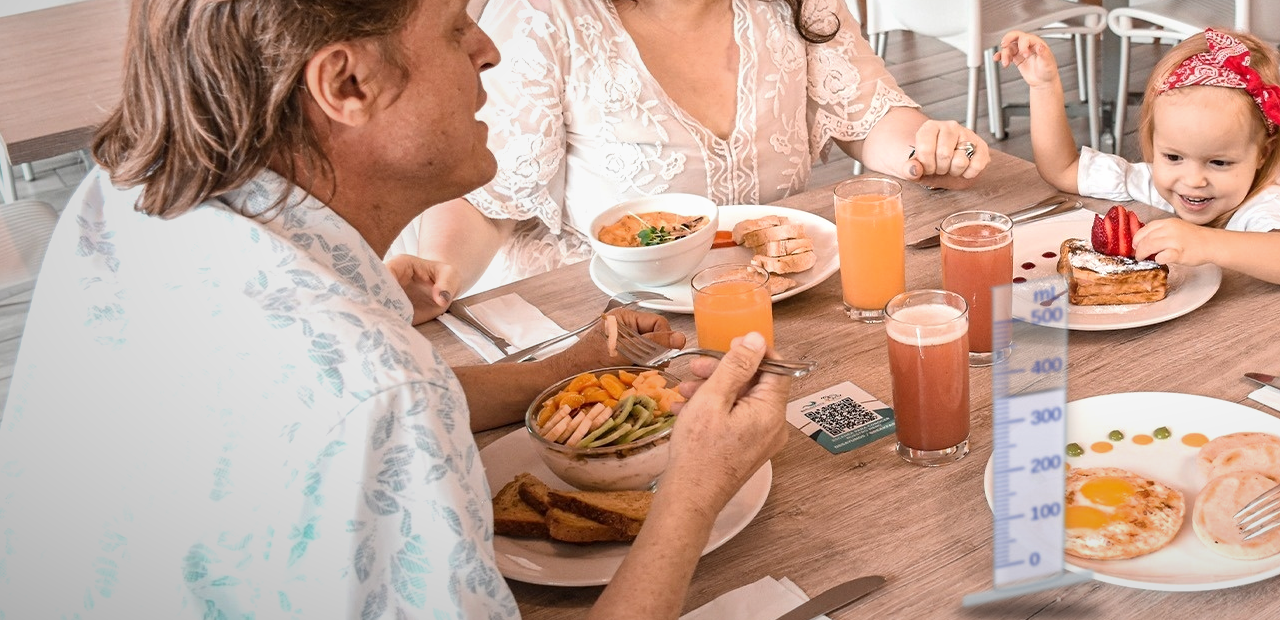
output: **350** mL
